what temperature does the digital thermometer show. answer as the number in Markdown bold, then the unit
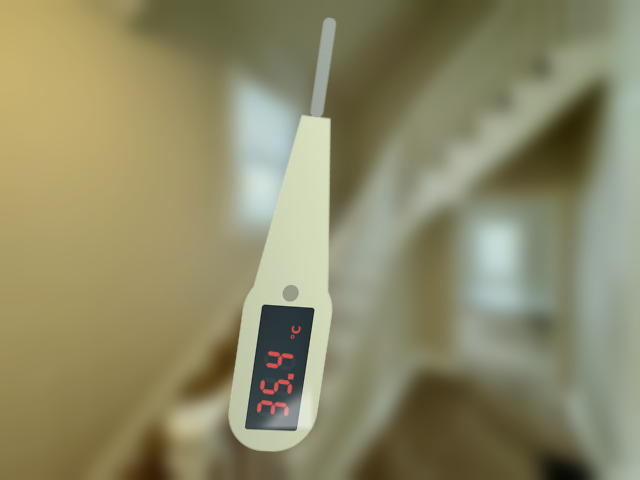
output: **35.4** °C
